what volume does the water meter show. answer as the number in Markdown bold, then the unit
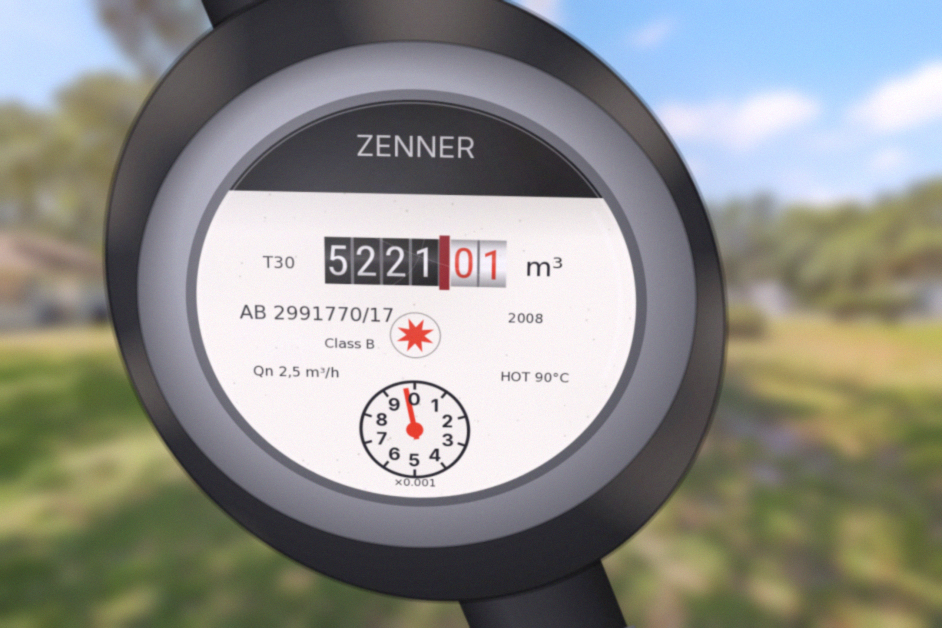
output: **5221.009** m³
